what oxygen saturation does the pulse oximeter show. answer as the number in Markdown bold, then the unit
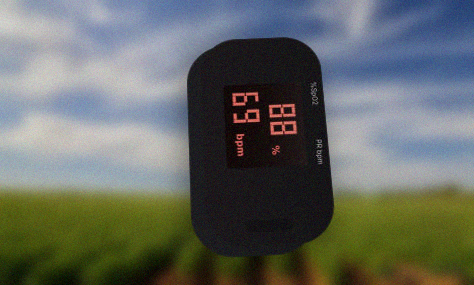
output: **88** %
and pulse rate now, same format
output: **69** bpm
